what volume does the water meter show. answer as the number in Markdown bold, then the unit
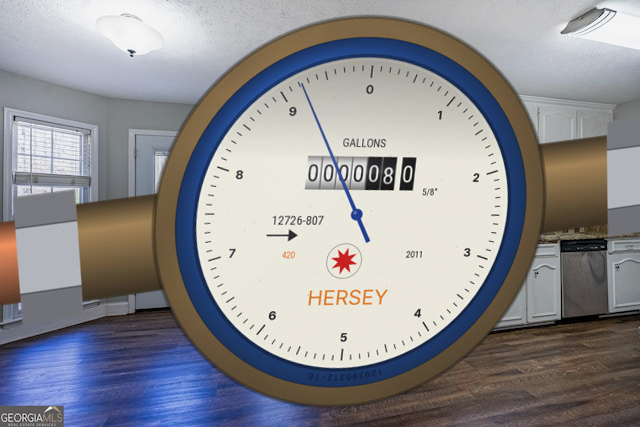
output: **79.2** gal
